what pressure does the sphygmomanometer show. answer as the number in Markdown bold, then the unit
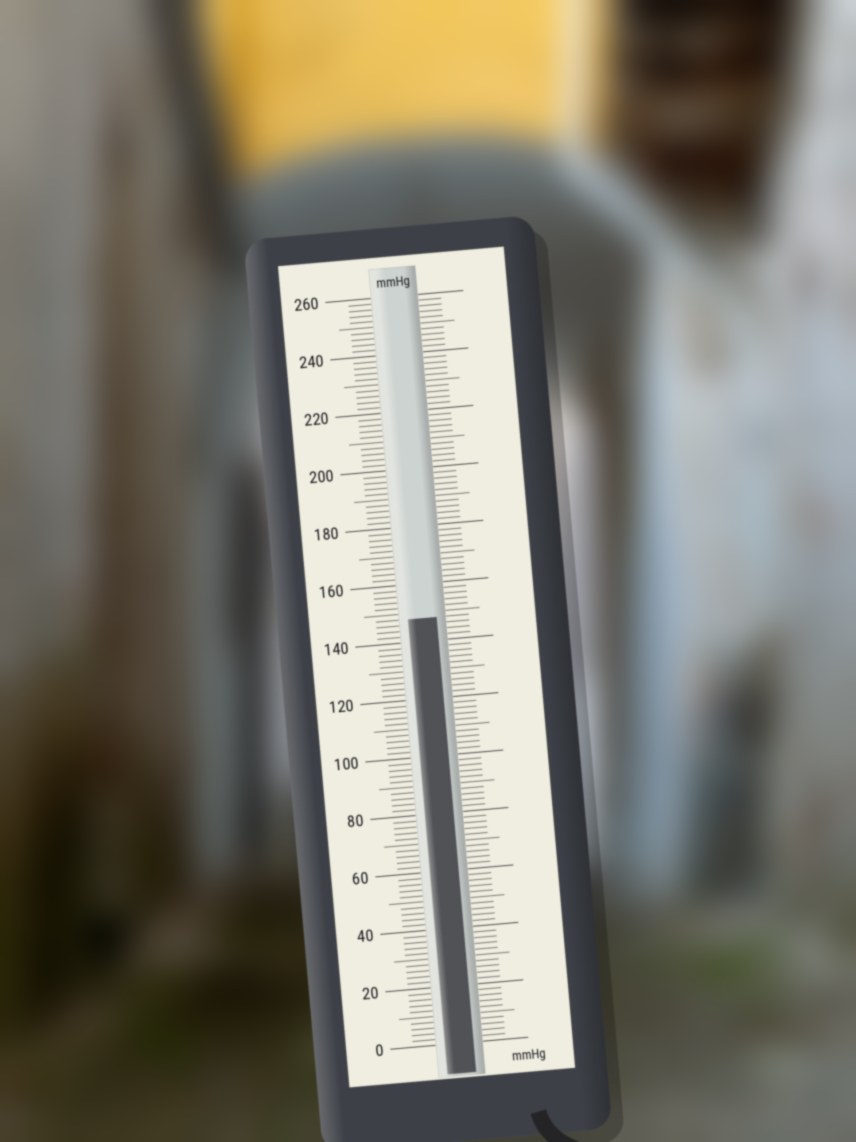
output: **148** mmHg
